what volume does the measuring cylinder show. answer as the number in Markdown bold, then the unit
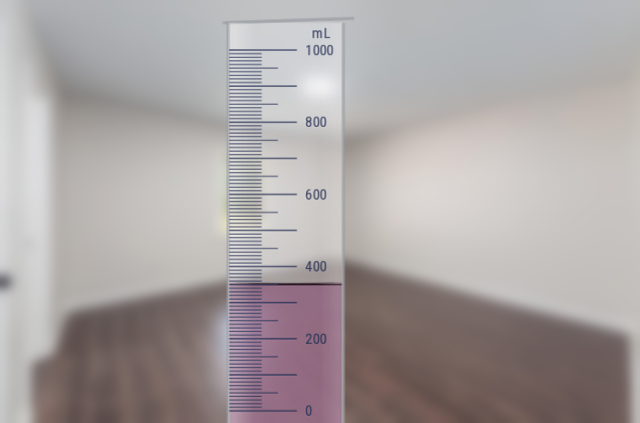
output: **350** mL
